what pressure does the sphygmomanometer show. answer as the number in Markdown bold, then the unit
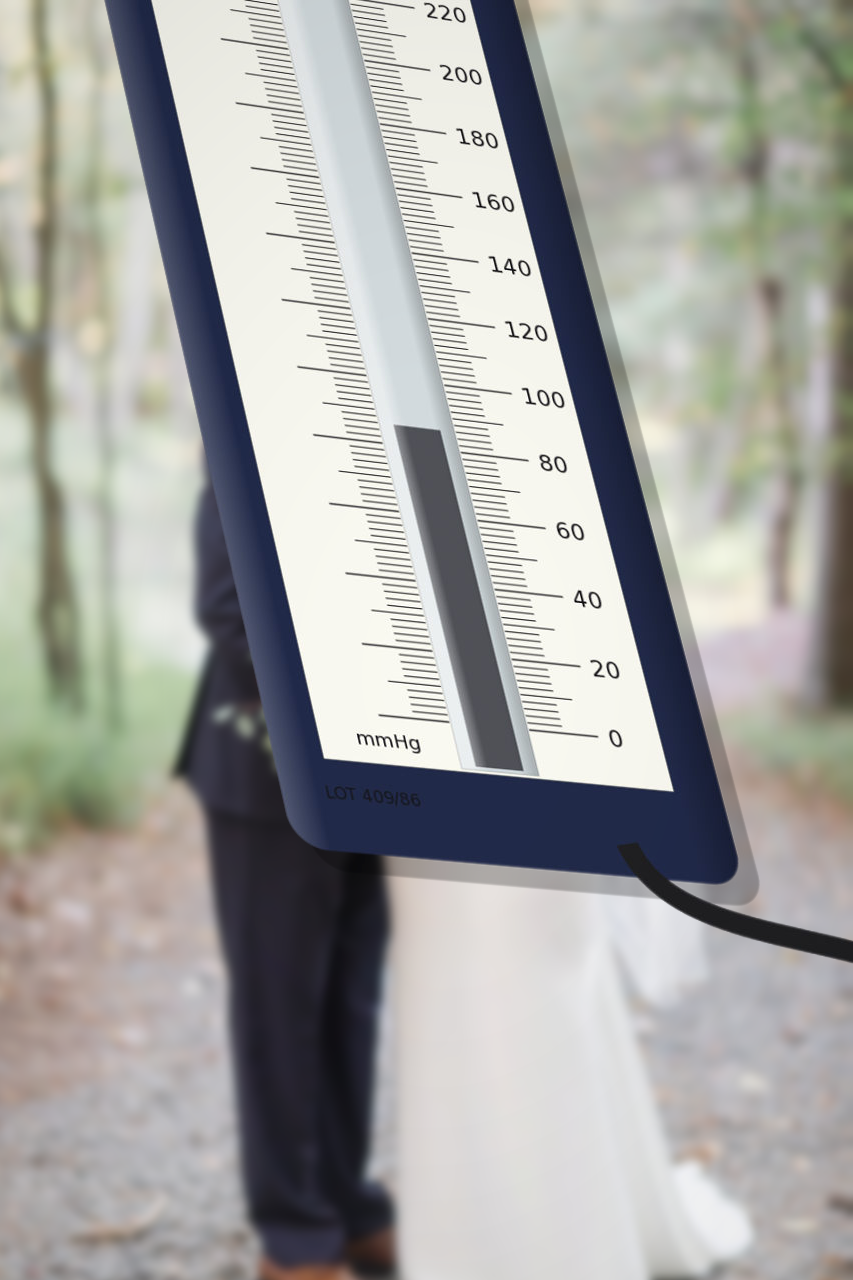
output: **86** mmHg
